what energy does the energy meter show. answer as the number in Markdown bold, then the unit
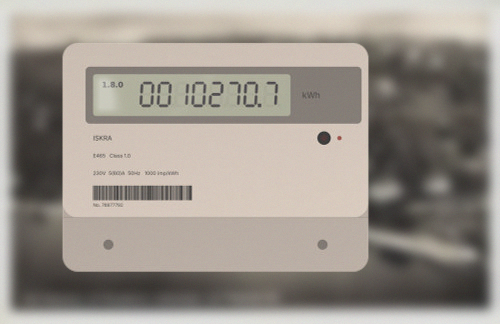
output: **10270.7** kWh
